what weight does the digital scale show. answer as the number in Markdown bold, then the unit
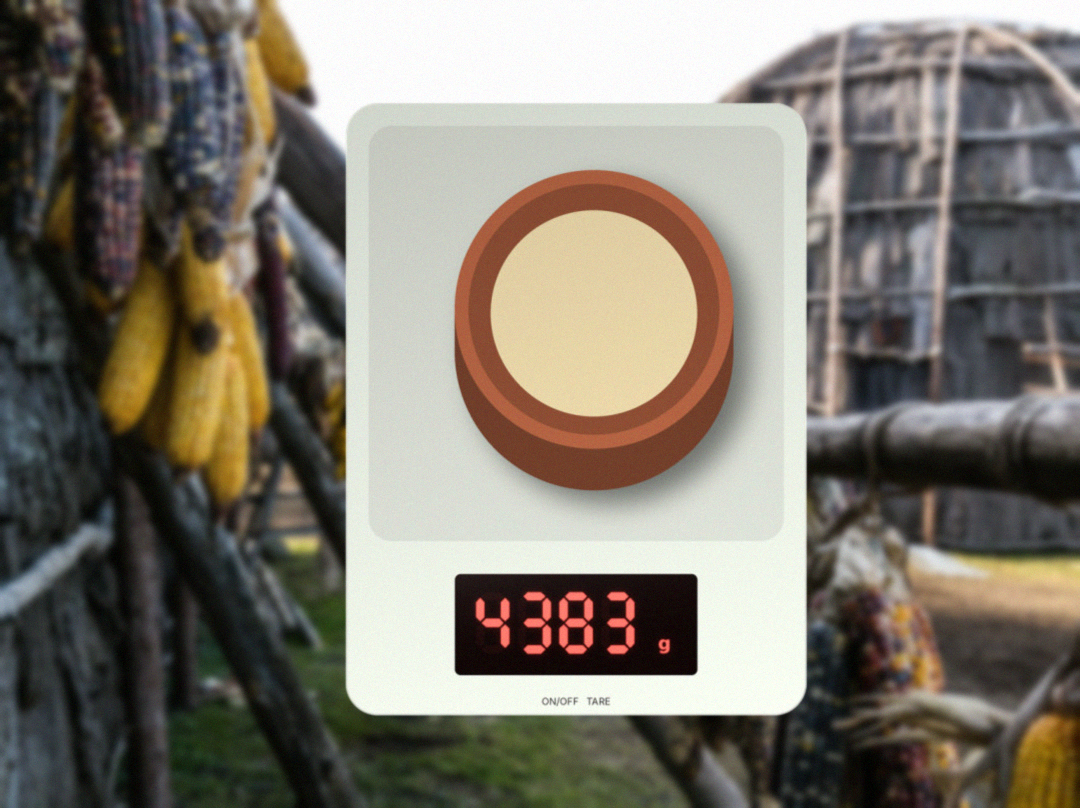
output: **4383** g
